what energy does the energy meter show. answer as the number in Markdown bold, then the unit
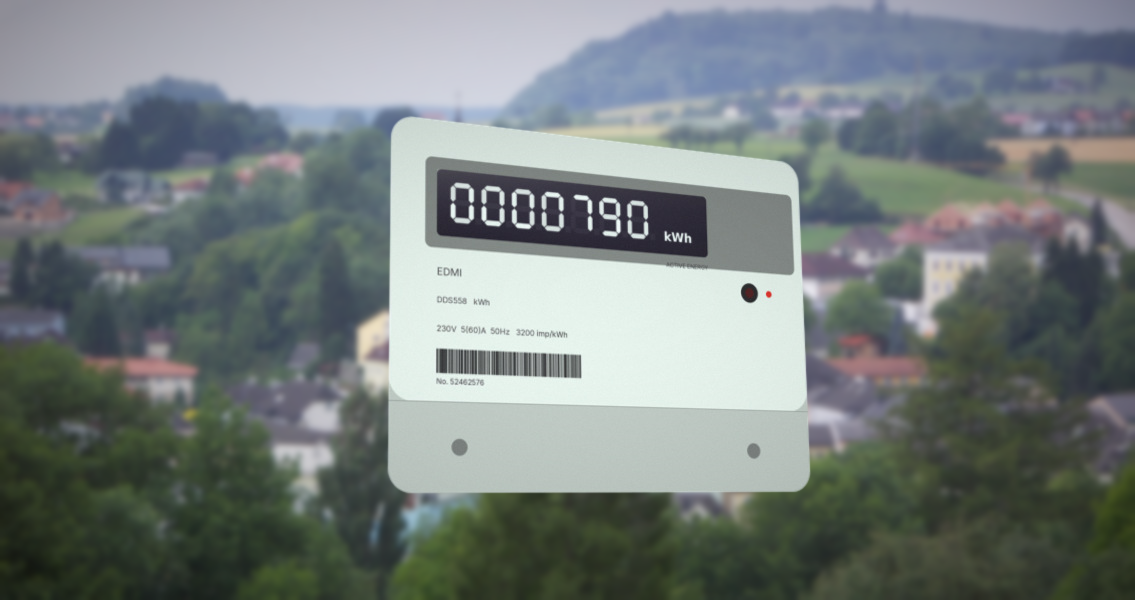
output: **790** kWh
